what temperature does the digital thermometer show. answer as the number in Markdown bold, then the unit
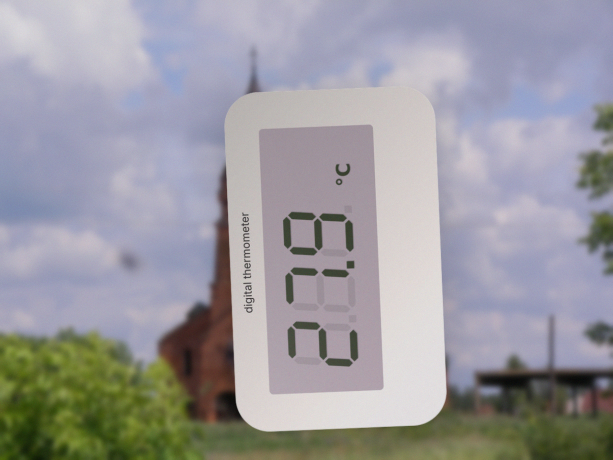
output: **27.9** °C
